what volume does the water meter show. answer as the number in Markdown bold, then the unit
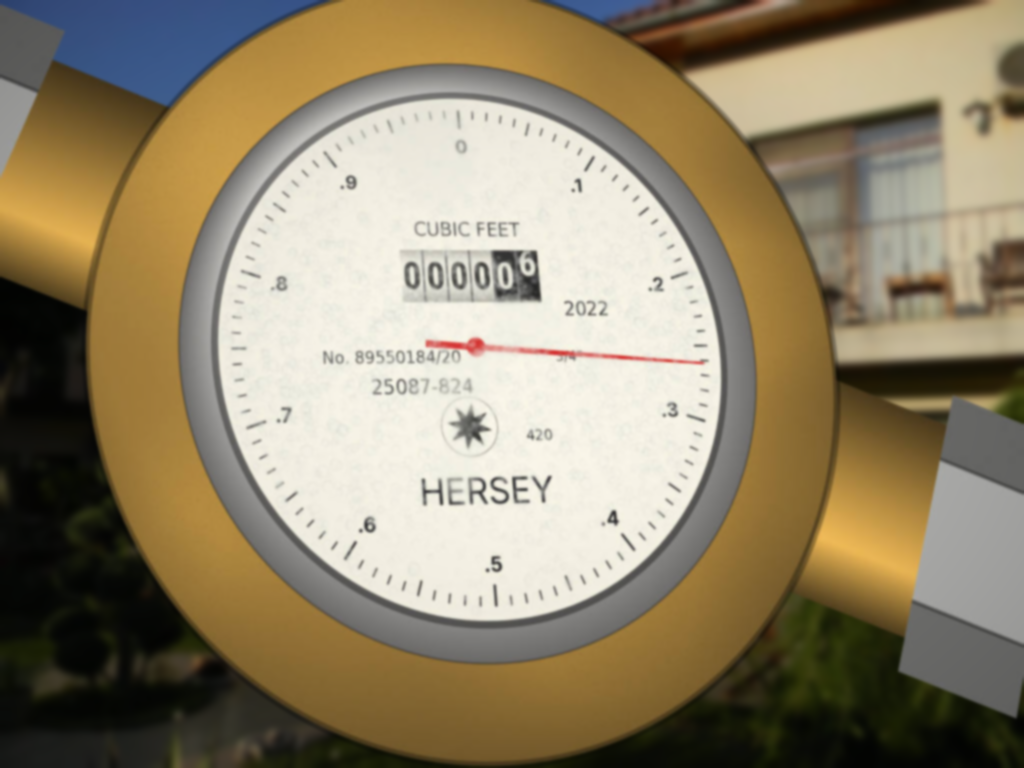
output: **6.26** ft³
